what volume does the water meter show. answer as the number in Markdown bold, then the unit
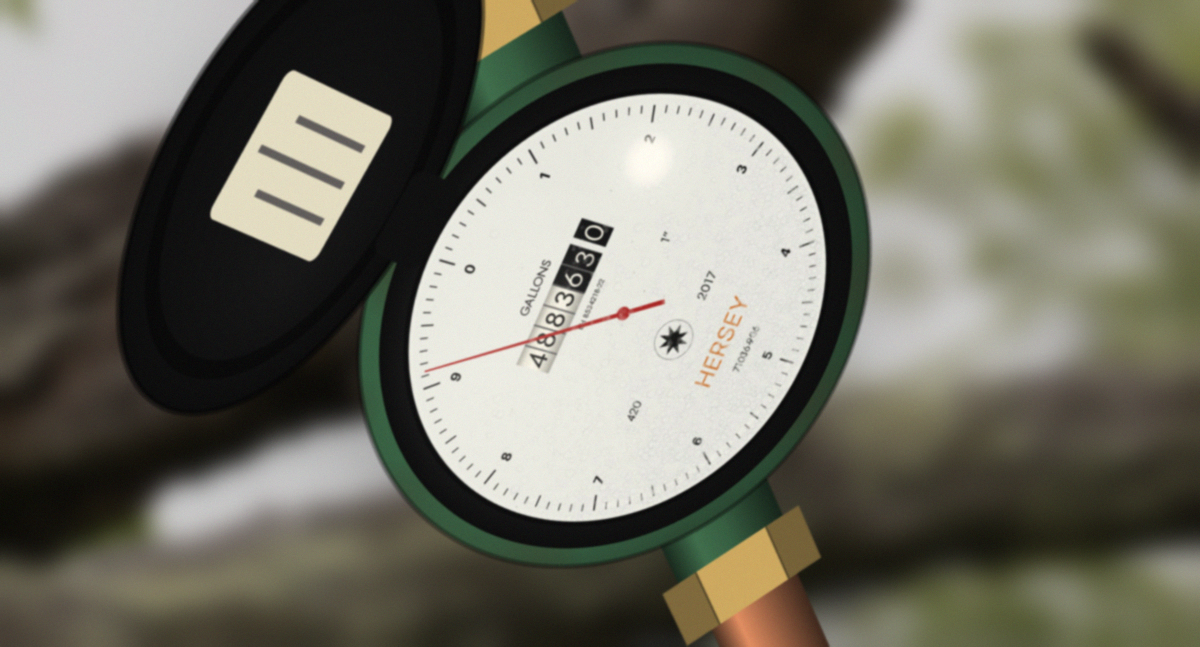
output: **4883629.1** gal
